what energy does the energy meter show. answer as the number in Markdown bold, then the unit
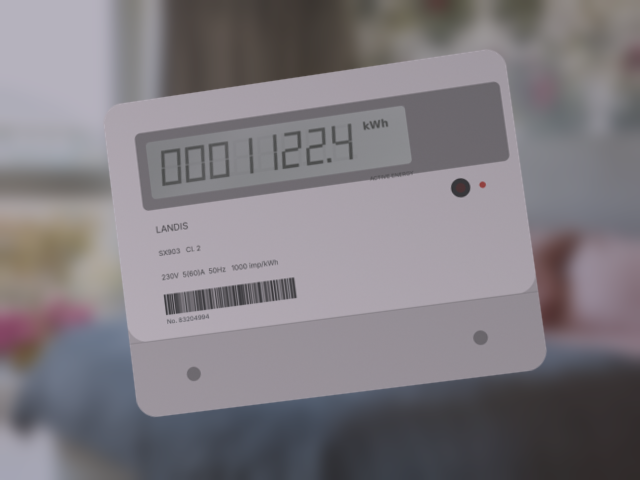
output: **1122.4** kWh
